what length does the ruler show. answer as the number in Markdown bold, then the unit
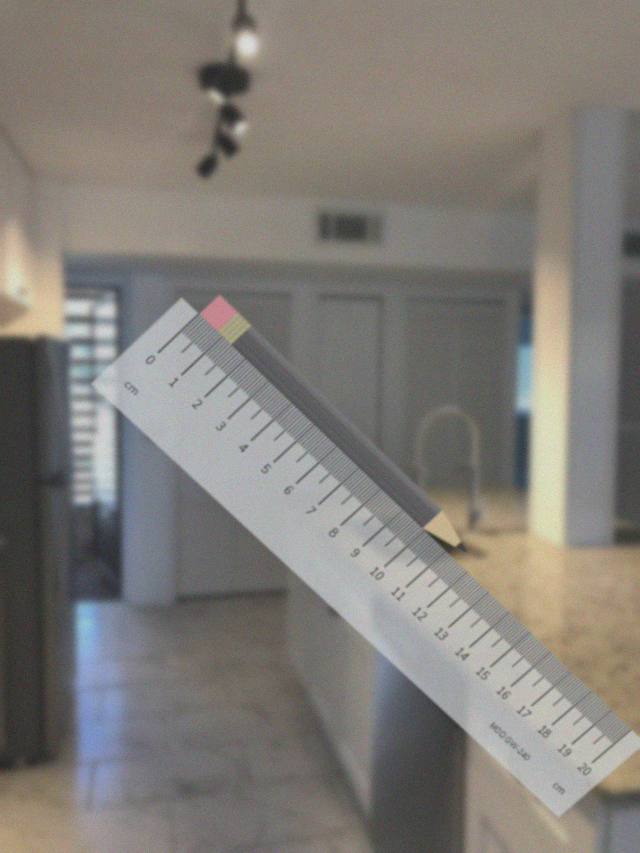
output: **11.5** cm
